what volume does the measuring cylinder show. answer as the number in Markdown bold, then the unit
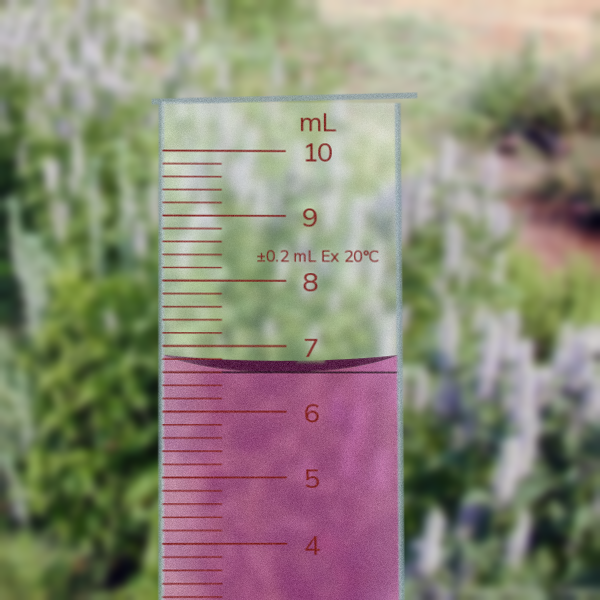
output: **6.6** mL
